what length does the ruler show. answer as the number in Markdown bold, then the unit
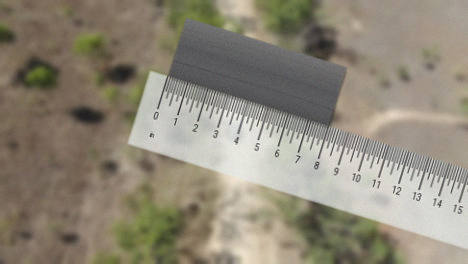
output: **8** in
